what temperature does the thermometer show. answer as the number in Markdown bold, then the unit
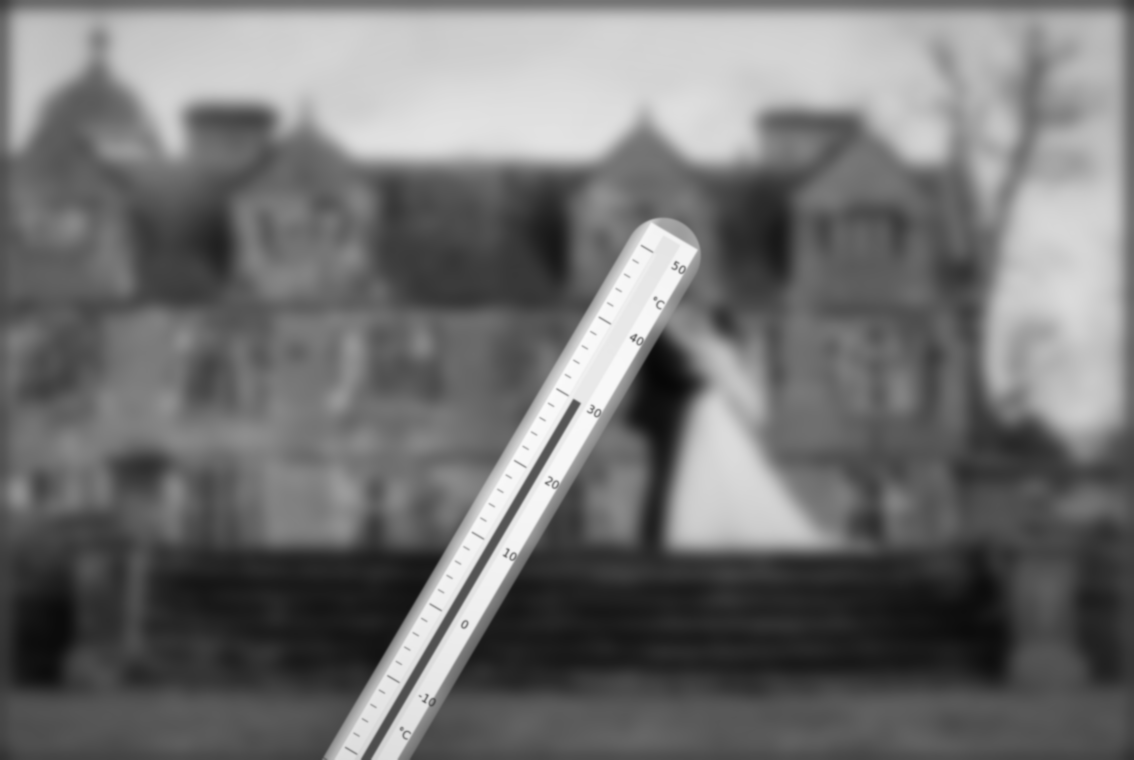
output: **30** °C
